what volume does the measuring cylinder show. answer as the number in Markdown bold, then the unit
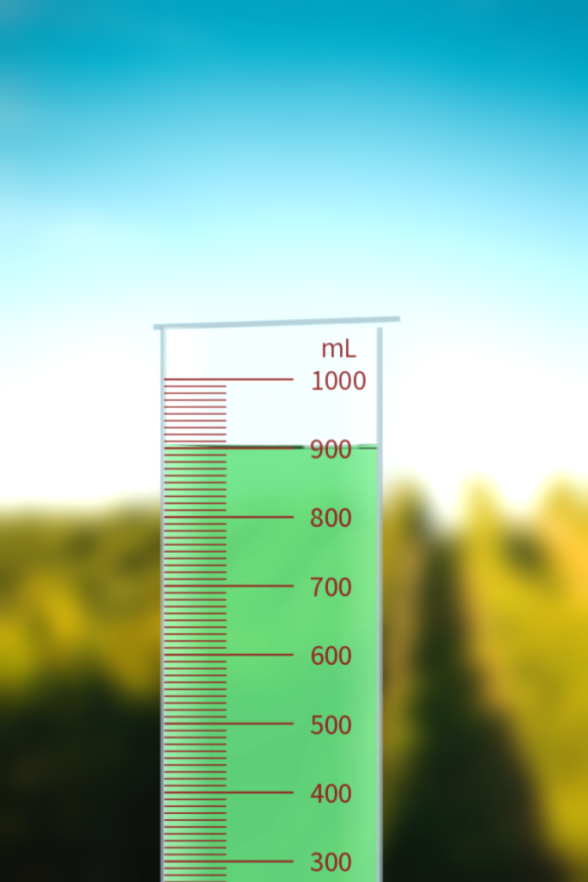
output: **900** mL
